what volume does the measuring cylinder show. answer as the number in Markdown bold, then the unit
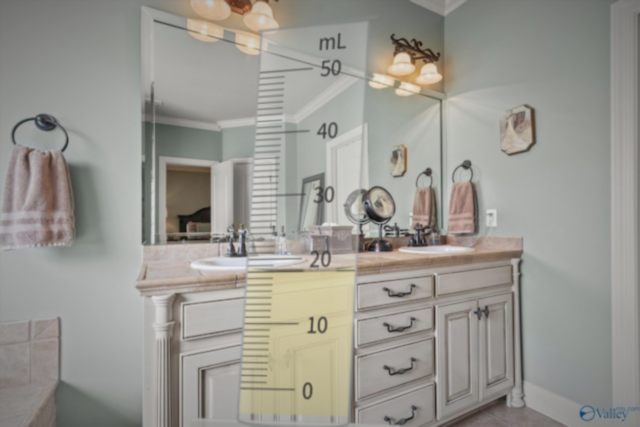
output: **18** mL
